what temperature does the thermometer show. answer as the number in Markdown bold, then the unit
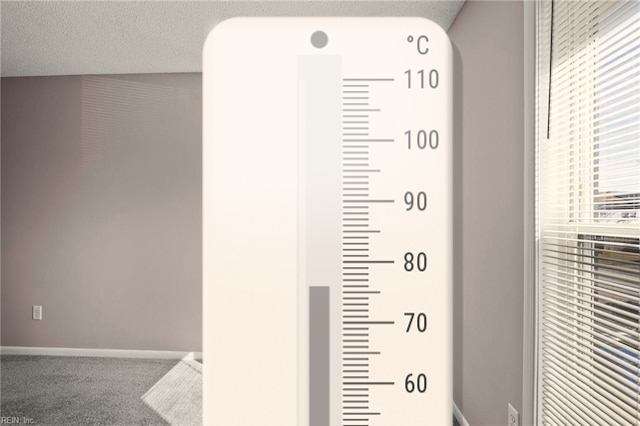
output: **76** °C
